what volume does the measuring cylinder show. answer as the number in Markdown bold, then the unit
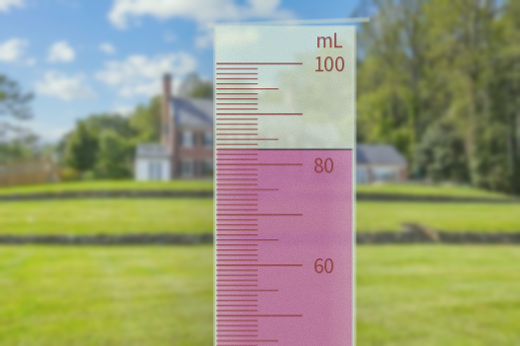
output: **83** mL
